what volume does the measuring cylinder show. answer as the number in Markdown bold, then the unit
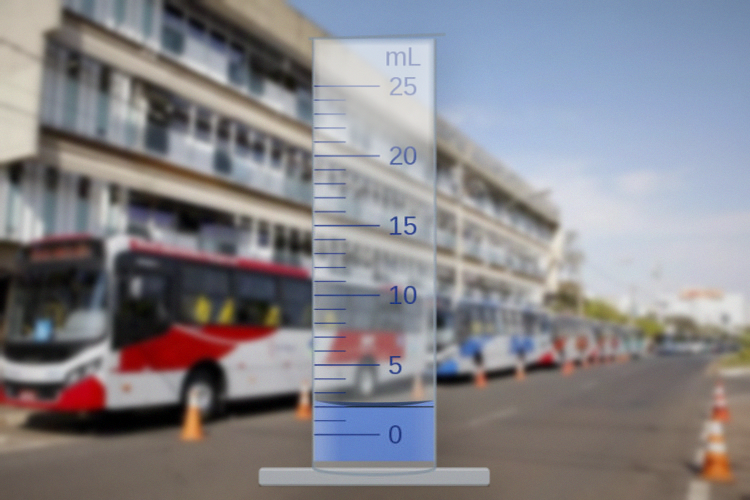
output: **2** mL
